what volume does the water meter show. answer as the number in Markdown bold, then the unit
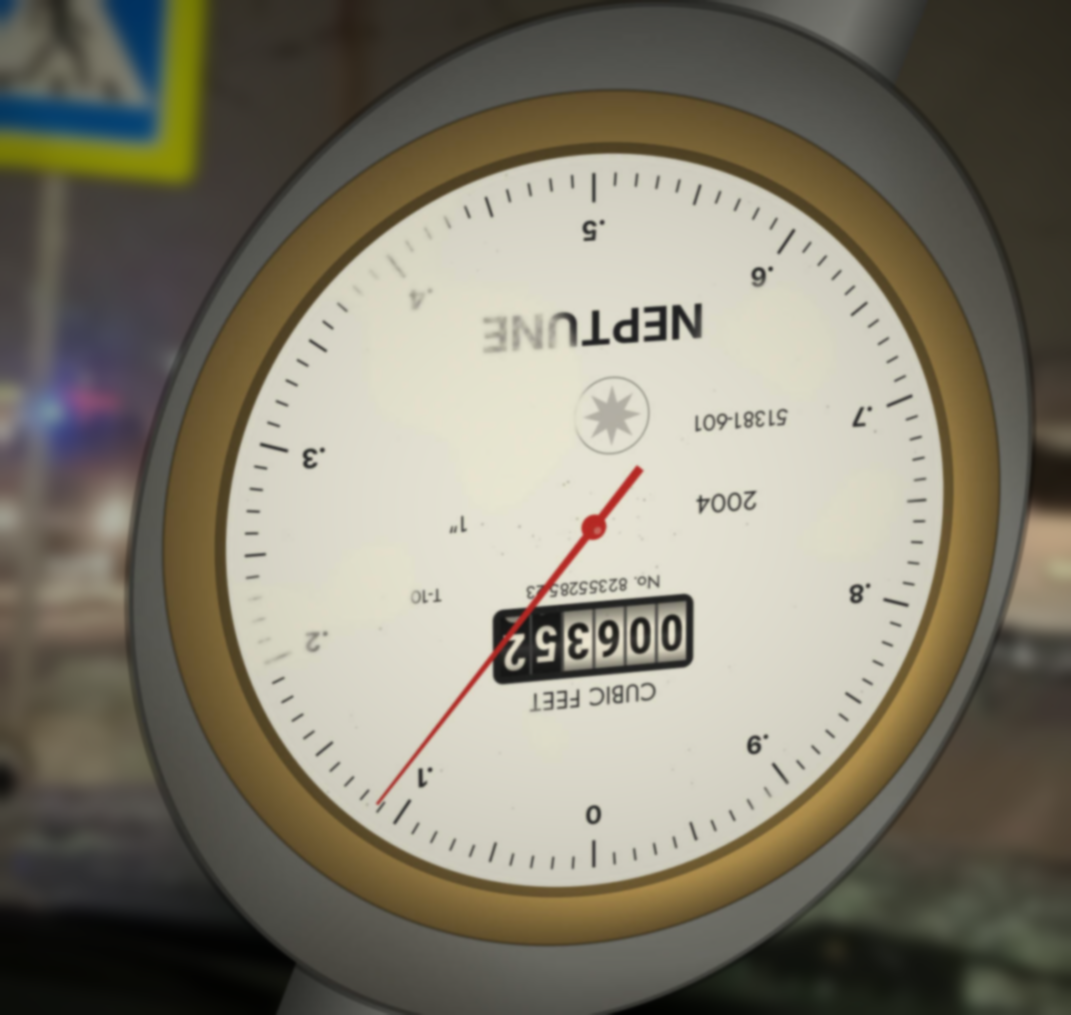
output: **6352.11** ft³
